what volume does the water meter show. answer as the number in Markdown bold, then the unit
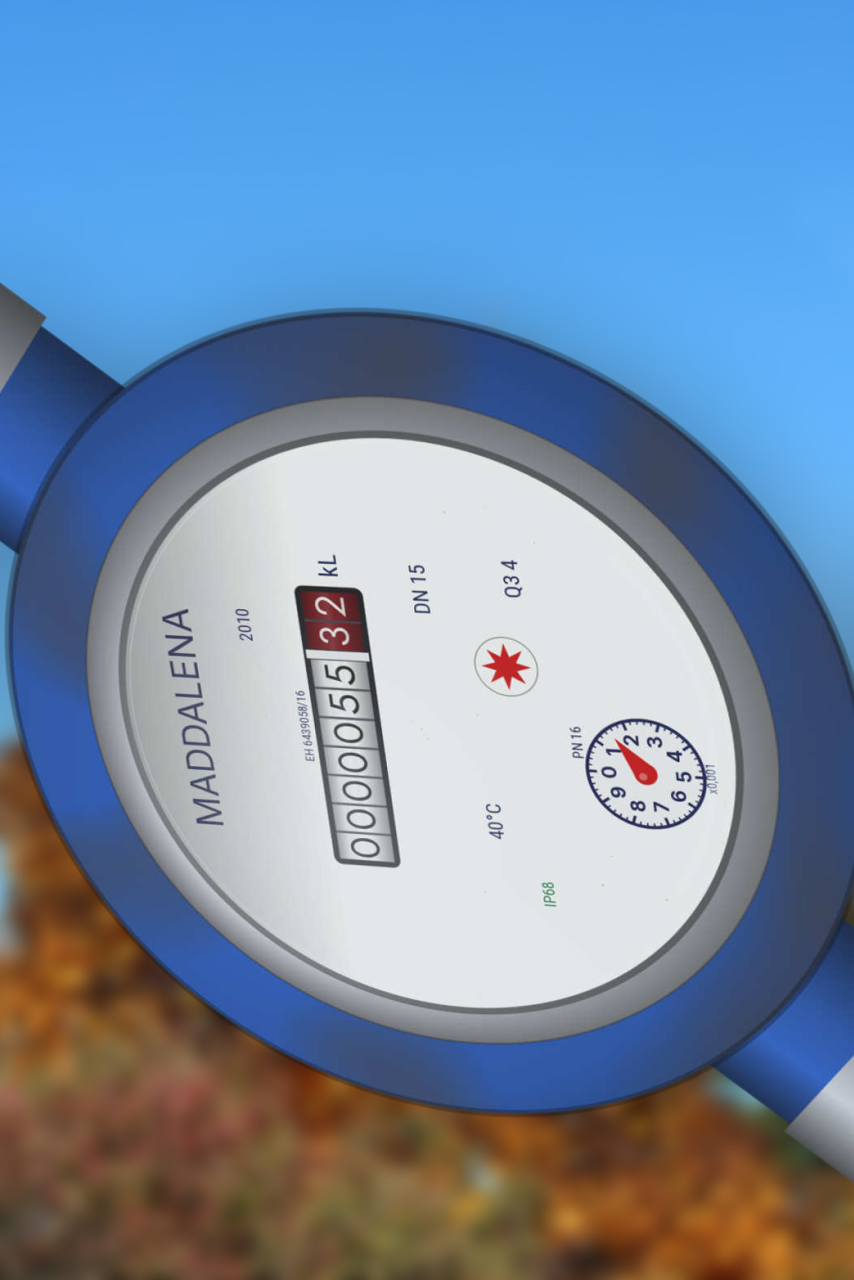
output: **55.321** kL
